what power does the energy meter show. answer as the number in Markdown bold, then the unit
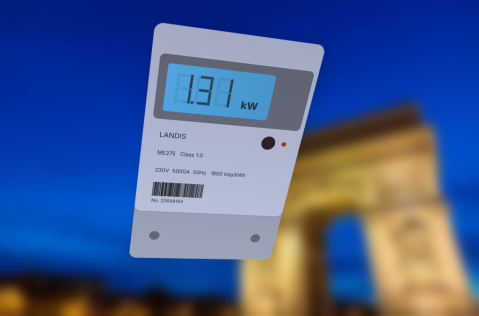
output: **1.31** kW
